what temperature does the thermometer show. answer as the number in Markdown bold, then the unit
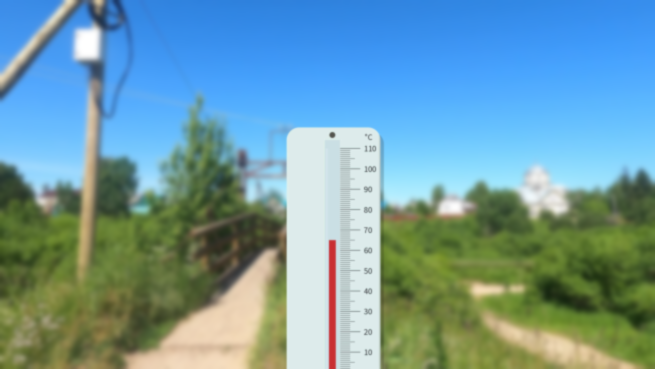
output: **65** °C
